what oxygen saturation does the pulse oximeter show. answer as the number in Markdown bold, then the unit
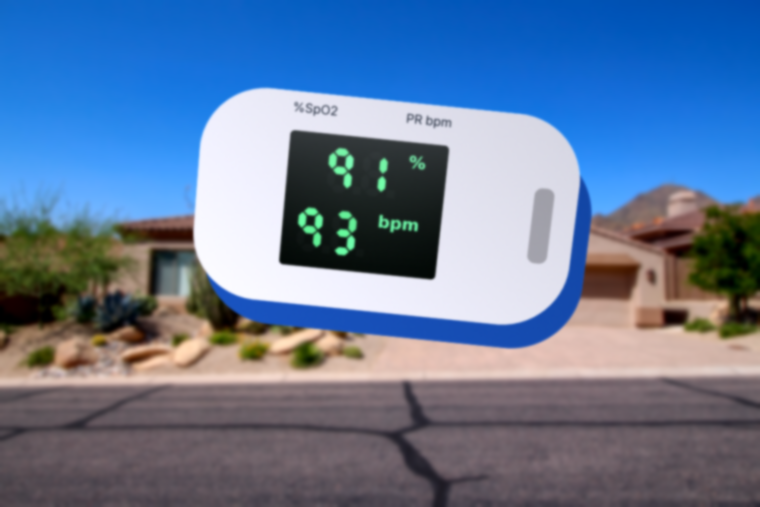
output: **91** %
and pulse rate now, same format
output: **93** bpm
